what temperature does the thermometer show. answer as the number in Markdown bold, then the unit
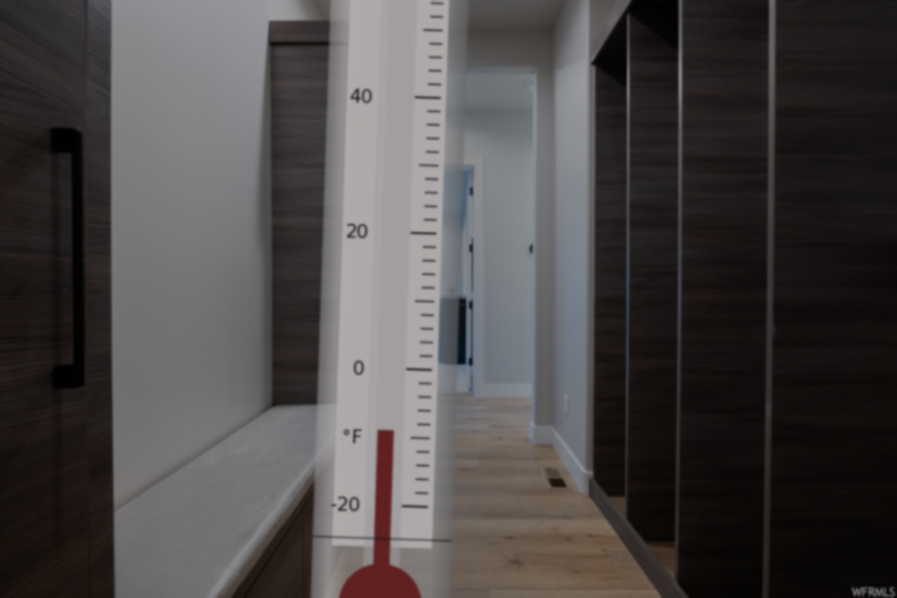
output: **-9** °F
